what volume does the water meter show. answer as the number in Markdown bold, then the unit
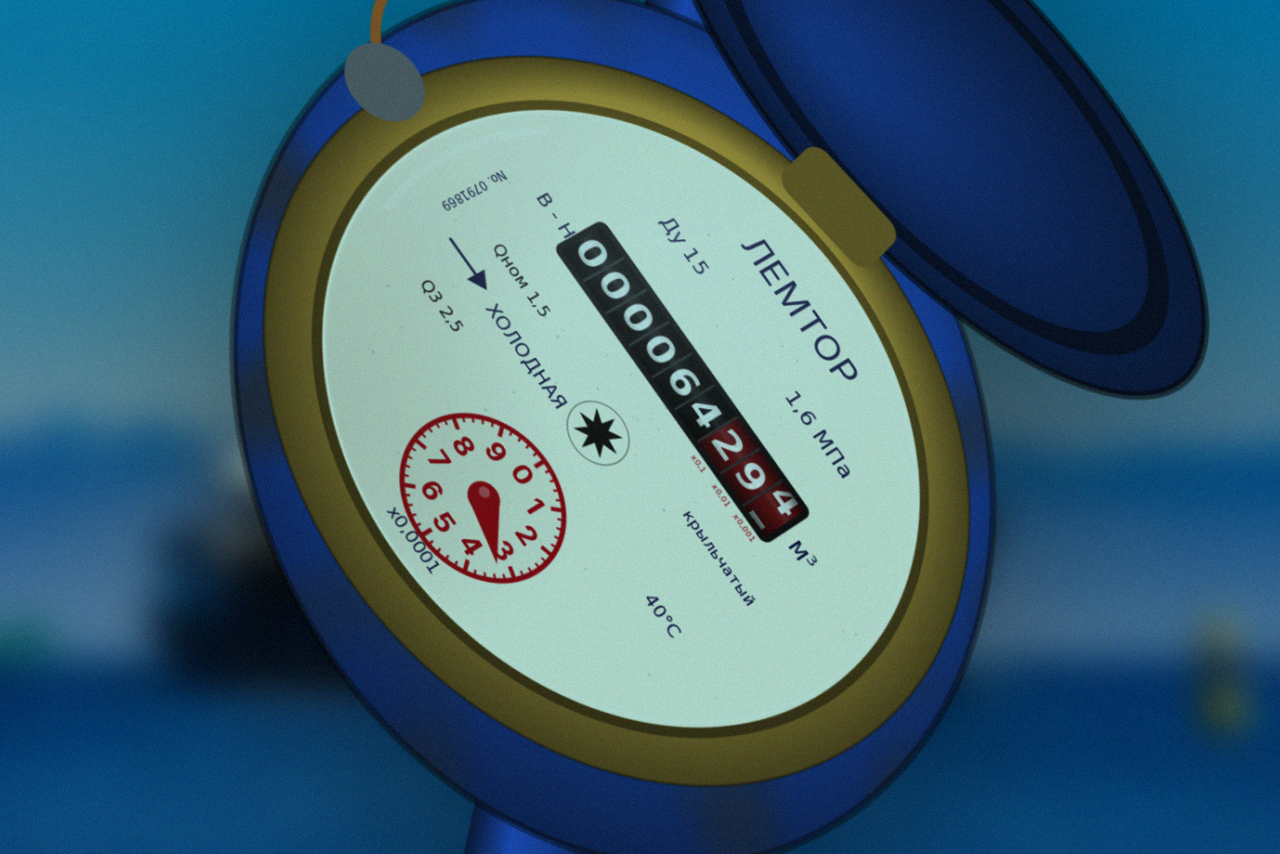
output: **64.2943** m³
